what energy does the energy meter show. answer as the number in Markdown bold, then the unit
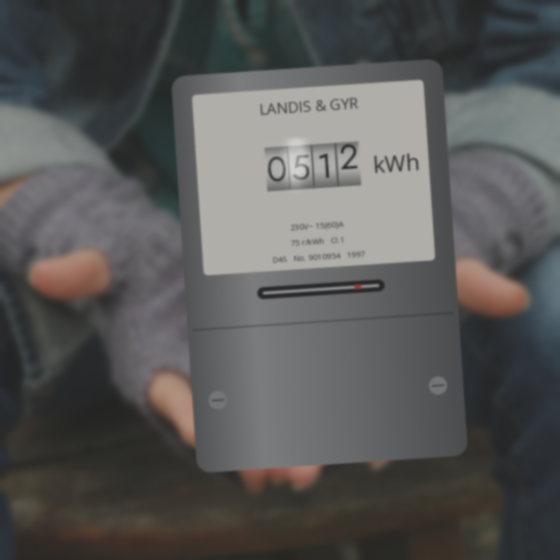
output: **512** kWh
